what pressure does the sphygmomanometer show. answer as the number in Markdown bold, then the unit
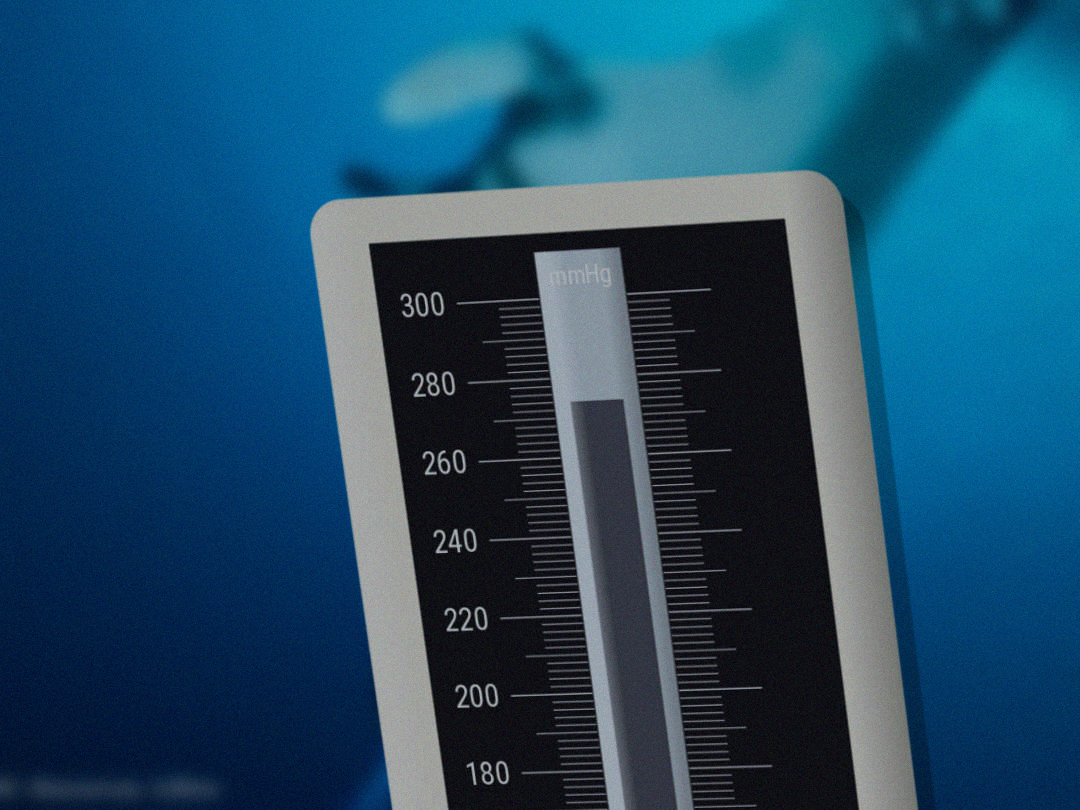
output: **274** mmHg
